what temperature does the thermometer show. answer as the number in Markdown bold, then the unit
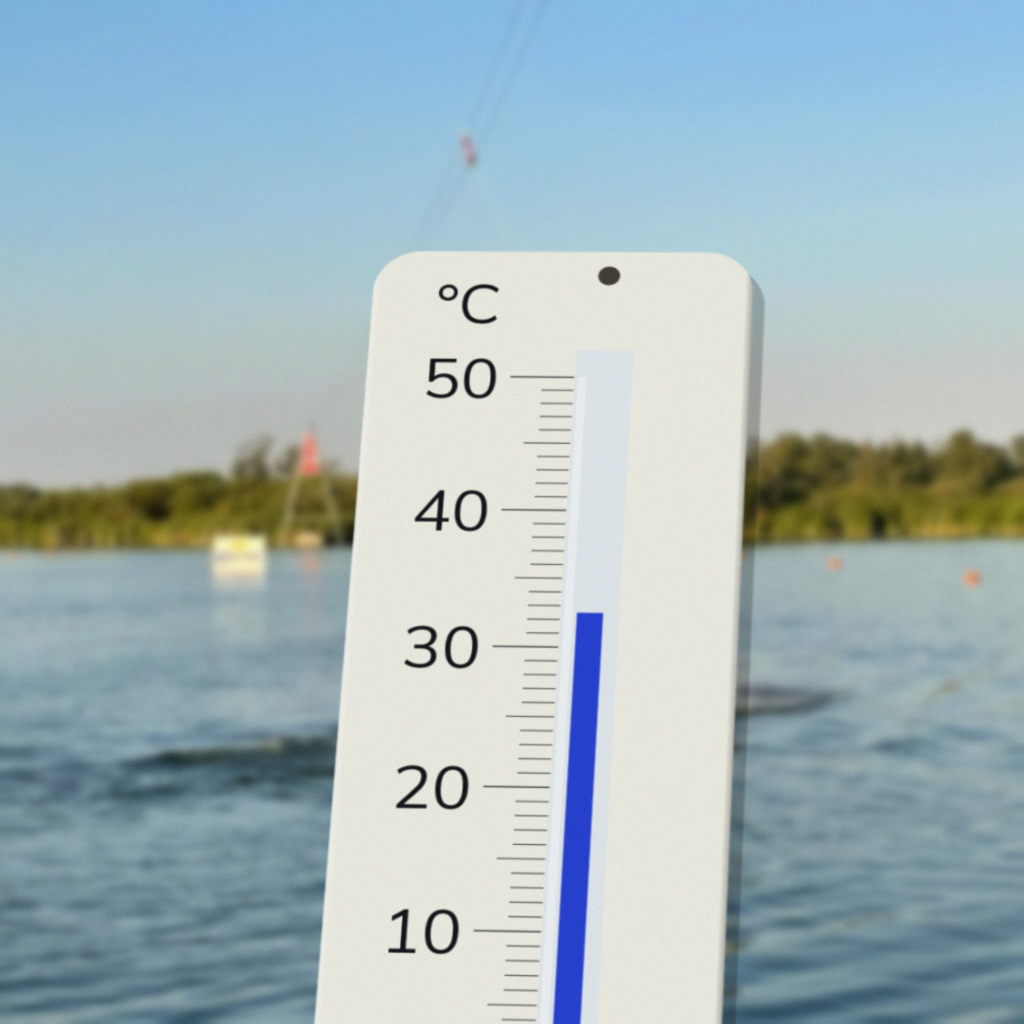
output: **32.5** °C
